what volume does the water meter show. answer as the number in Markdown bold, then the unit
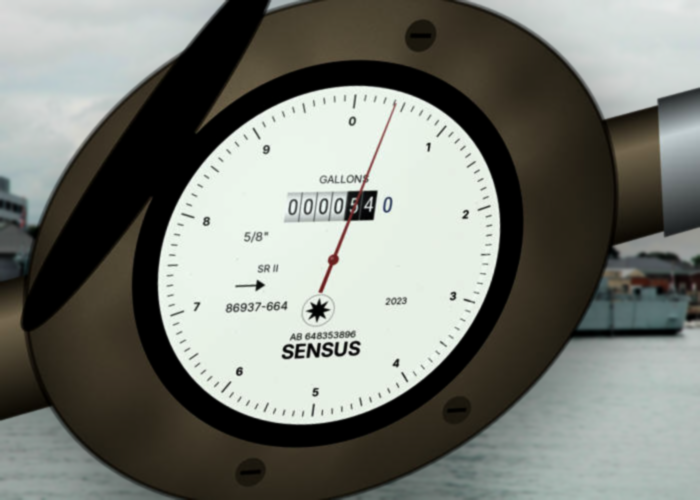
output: **540.4** gal
